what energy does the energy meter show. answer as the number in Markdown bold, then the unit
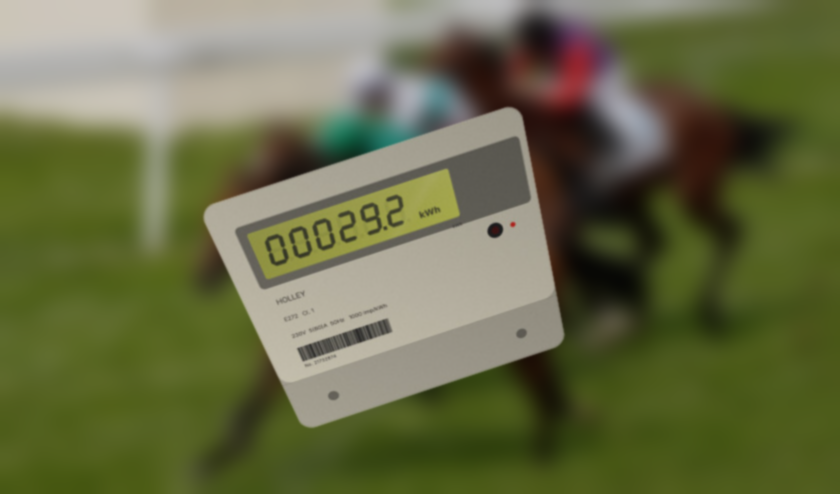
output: **29.2** kWh
